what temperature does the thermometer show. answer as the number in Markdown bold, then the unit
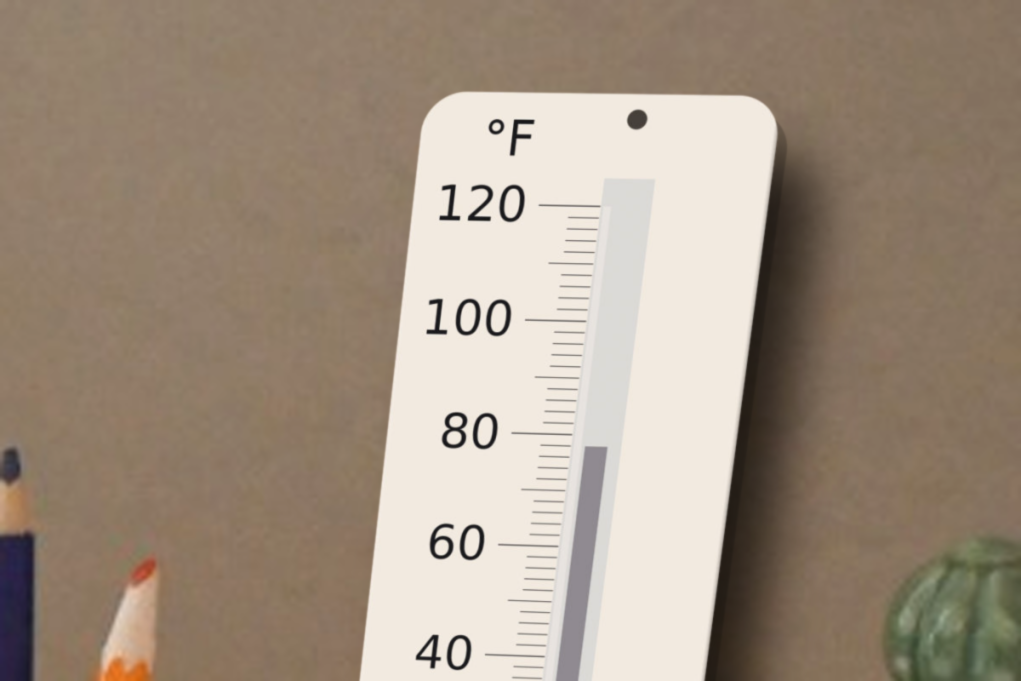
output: **78** °F
